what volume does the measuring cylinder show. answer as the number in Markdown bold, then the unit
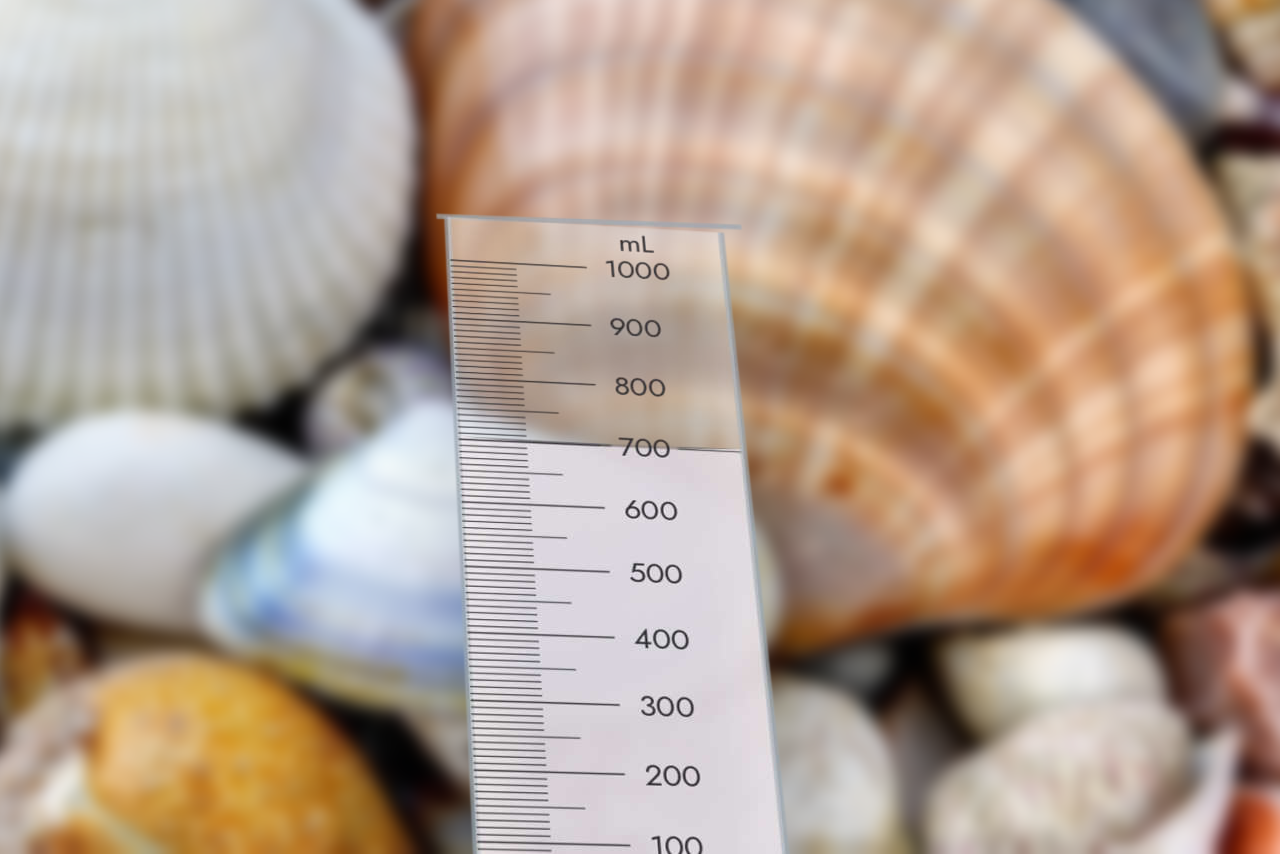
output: **700** mL
